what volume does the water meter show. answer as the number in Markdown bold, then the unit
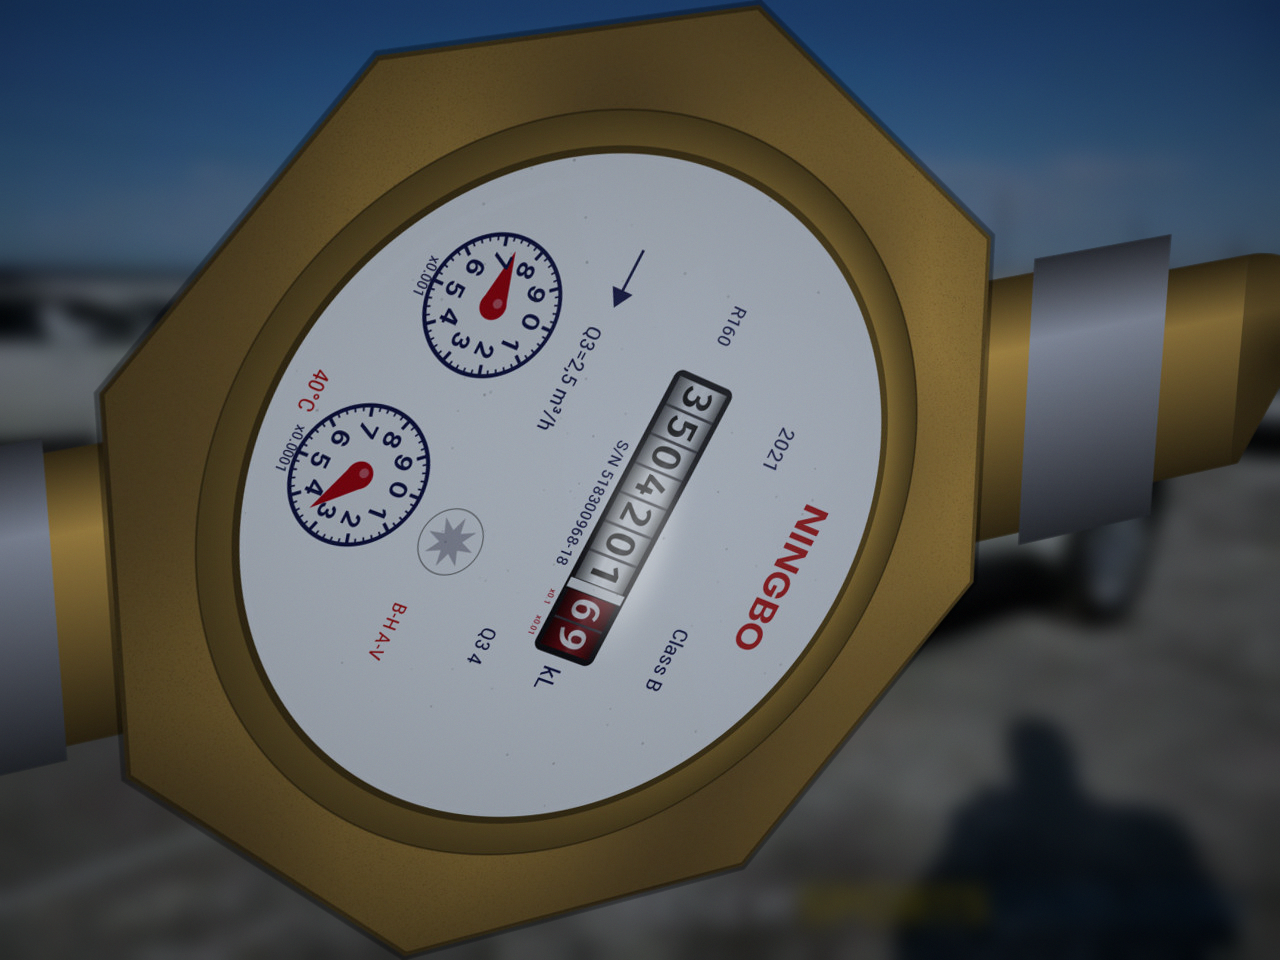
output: **3504201.6973** kL
